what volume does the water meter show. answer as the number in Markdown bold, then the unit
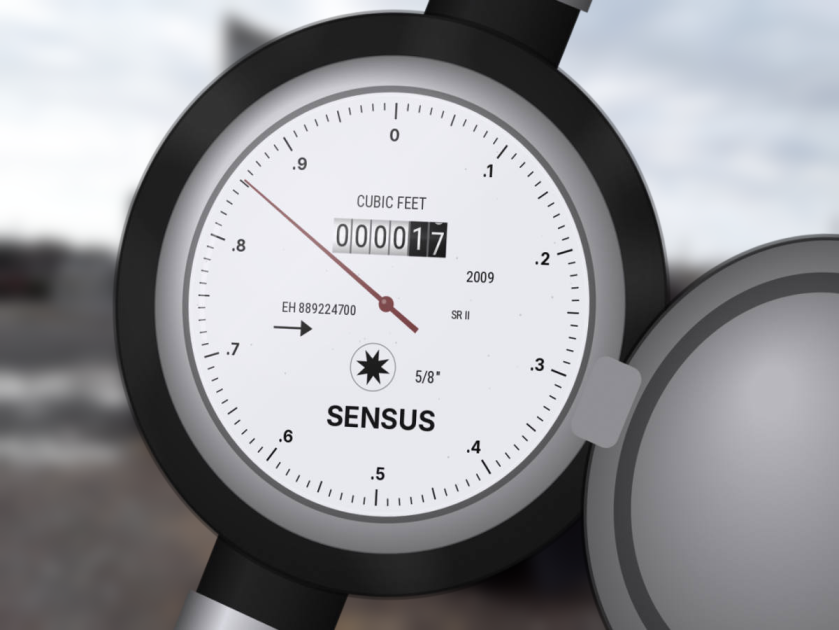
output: **16.85** ft³
